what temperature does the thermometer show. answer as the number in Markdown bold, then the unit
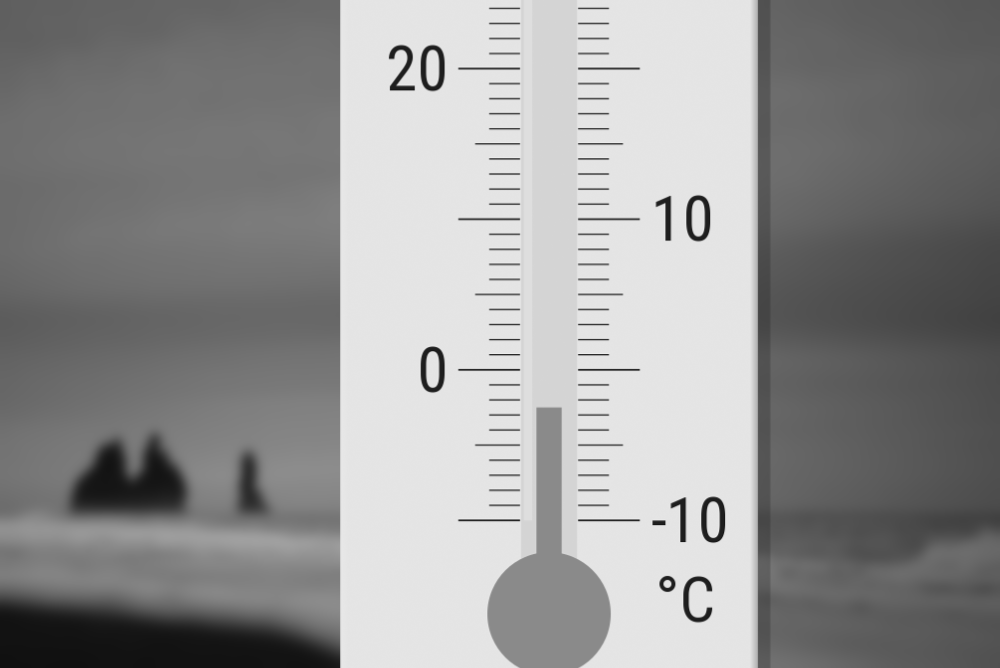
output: **-2.5** °C
